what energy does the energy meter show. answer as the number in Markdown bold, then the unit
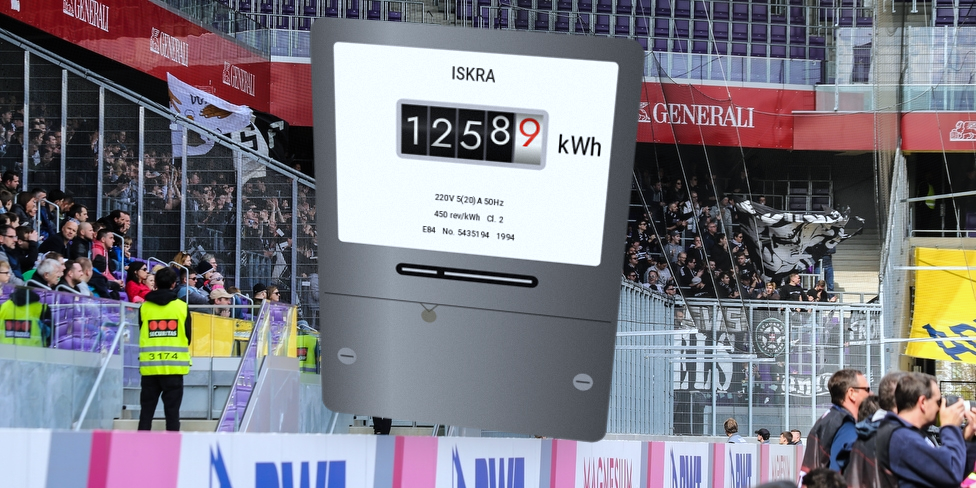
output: **1258.9** kWh
